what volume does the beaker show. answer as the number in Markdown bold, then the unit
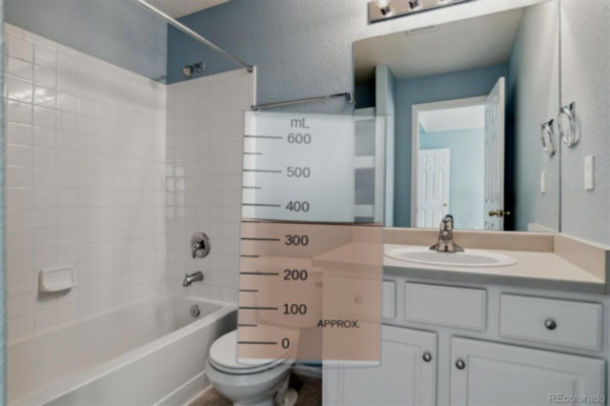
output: **350** mL
